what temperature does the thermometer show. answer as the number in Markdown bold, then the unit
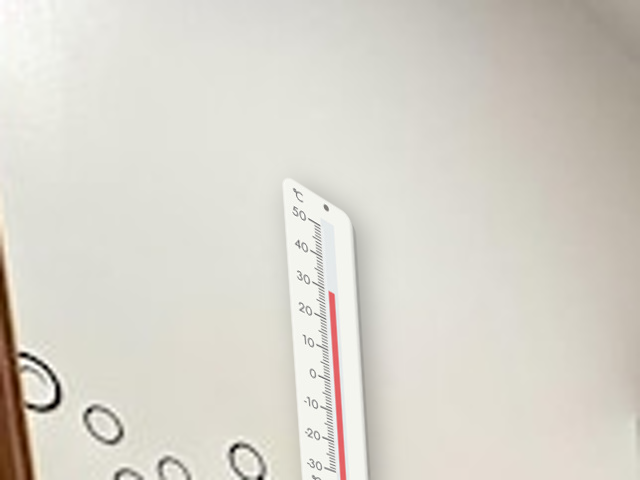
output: **30** °C
